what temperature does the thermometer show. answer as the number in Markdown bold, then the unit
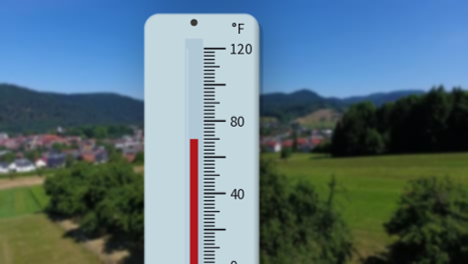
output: **70** °F
